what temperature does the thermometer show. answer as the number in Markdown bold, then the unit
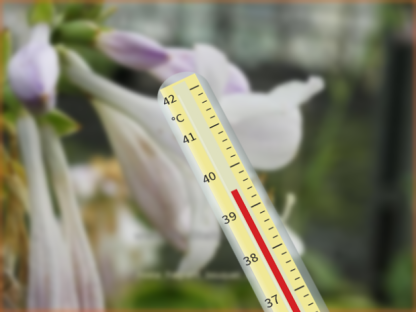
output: **39.5** °C
